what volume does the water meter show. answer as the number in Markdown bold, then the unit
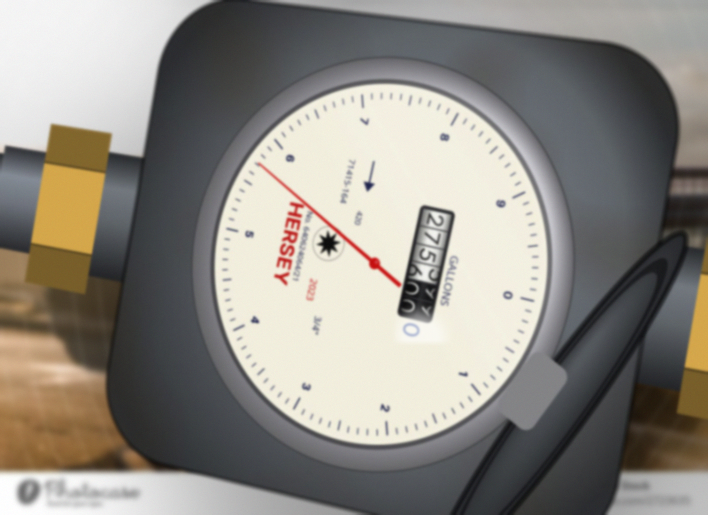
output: **2755995.7** gal
